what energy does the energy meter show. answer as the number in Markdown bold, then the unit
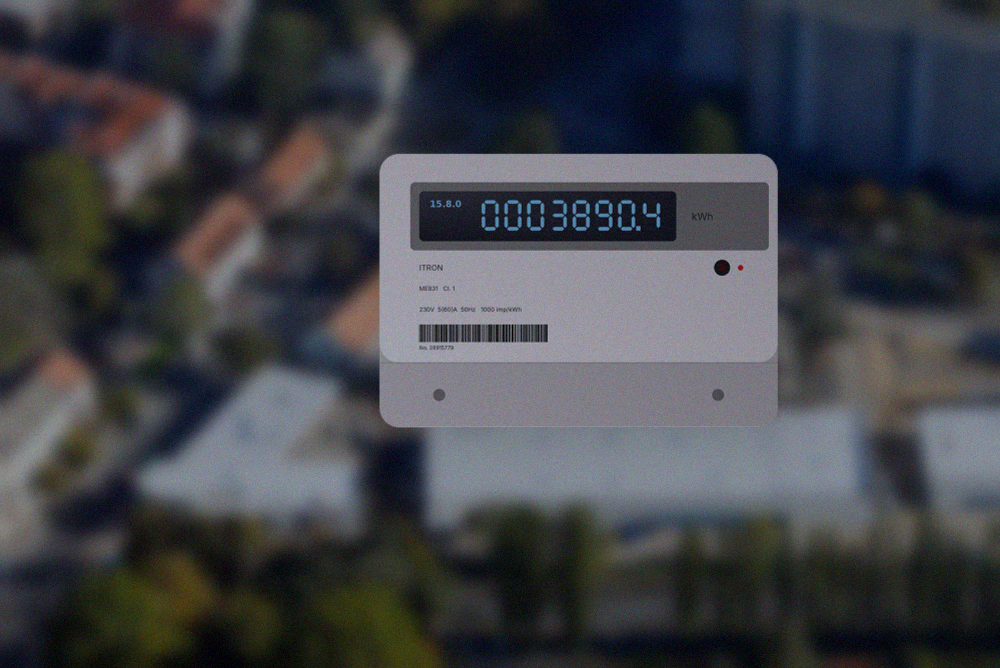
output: **3890.4** kWh
